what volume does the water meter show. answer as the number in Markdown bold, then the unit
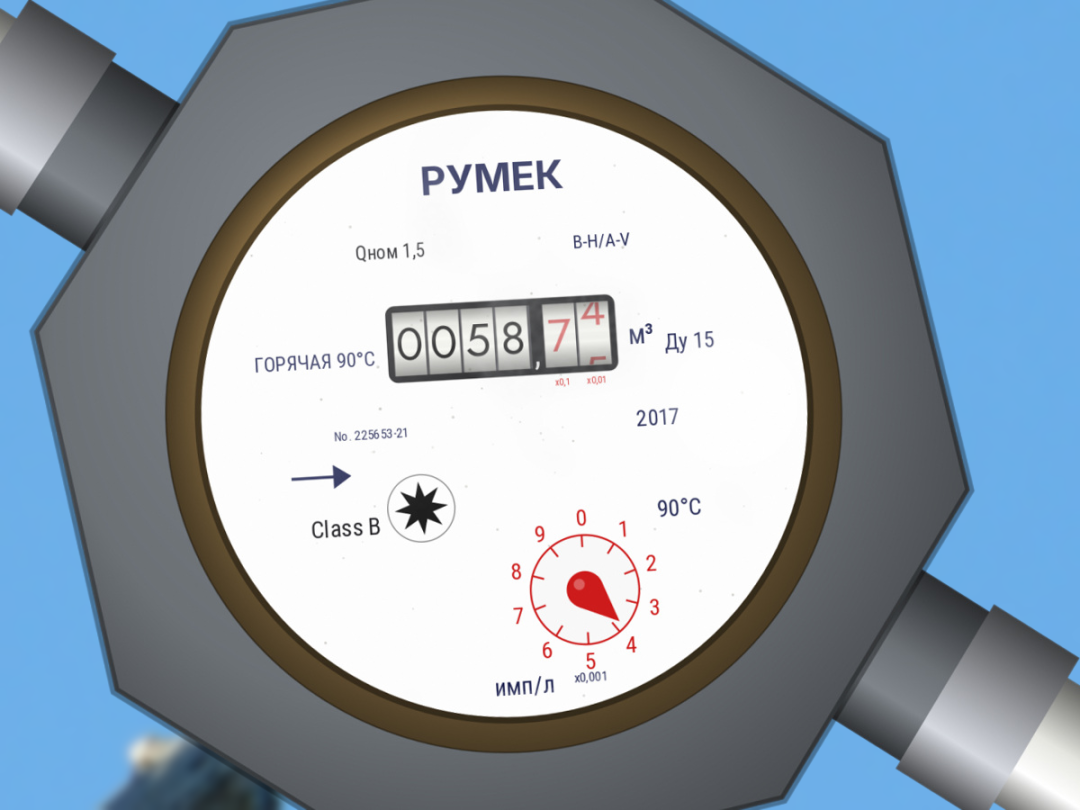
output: **58.743** m³
